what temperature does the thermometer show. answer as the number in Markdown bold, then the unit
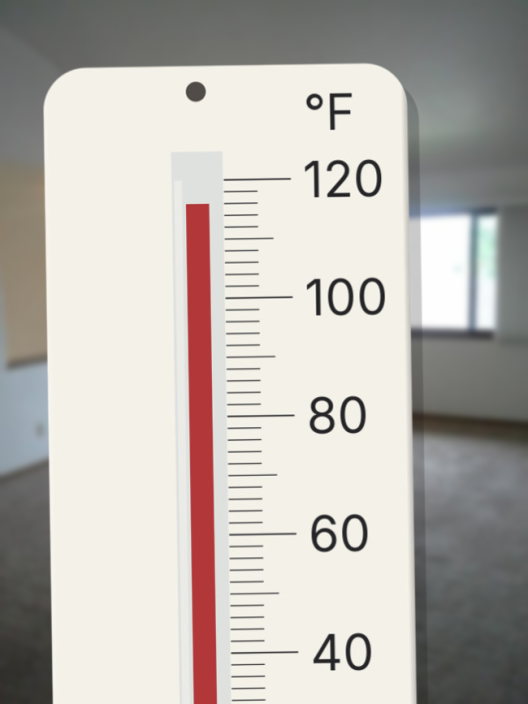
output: **116** °F
